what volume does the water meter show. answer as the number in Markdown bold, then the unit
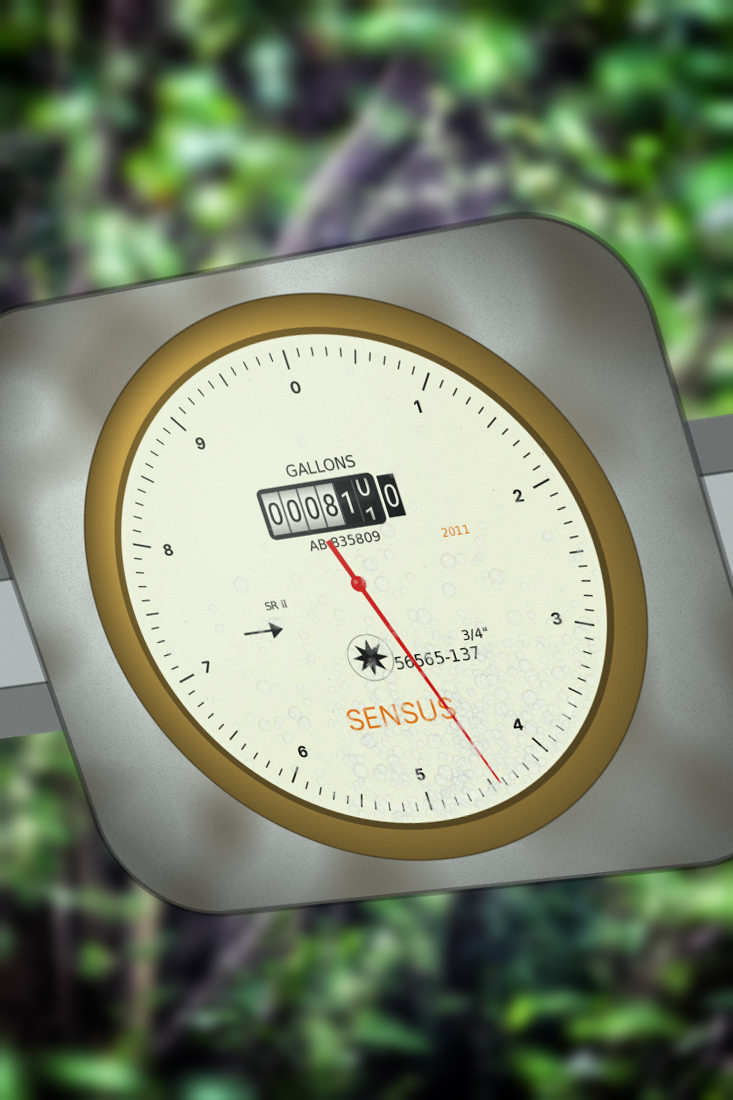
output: **8104.4** gal
